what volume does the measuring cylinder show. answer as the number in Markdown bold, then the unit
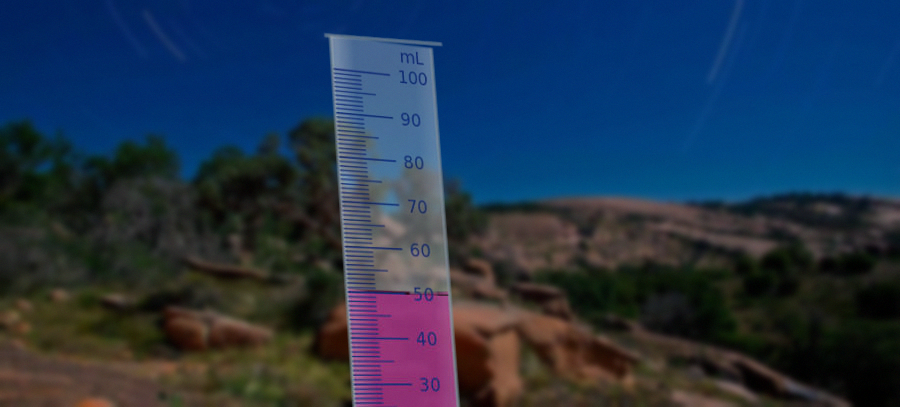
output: **50** mL
